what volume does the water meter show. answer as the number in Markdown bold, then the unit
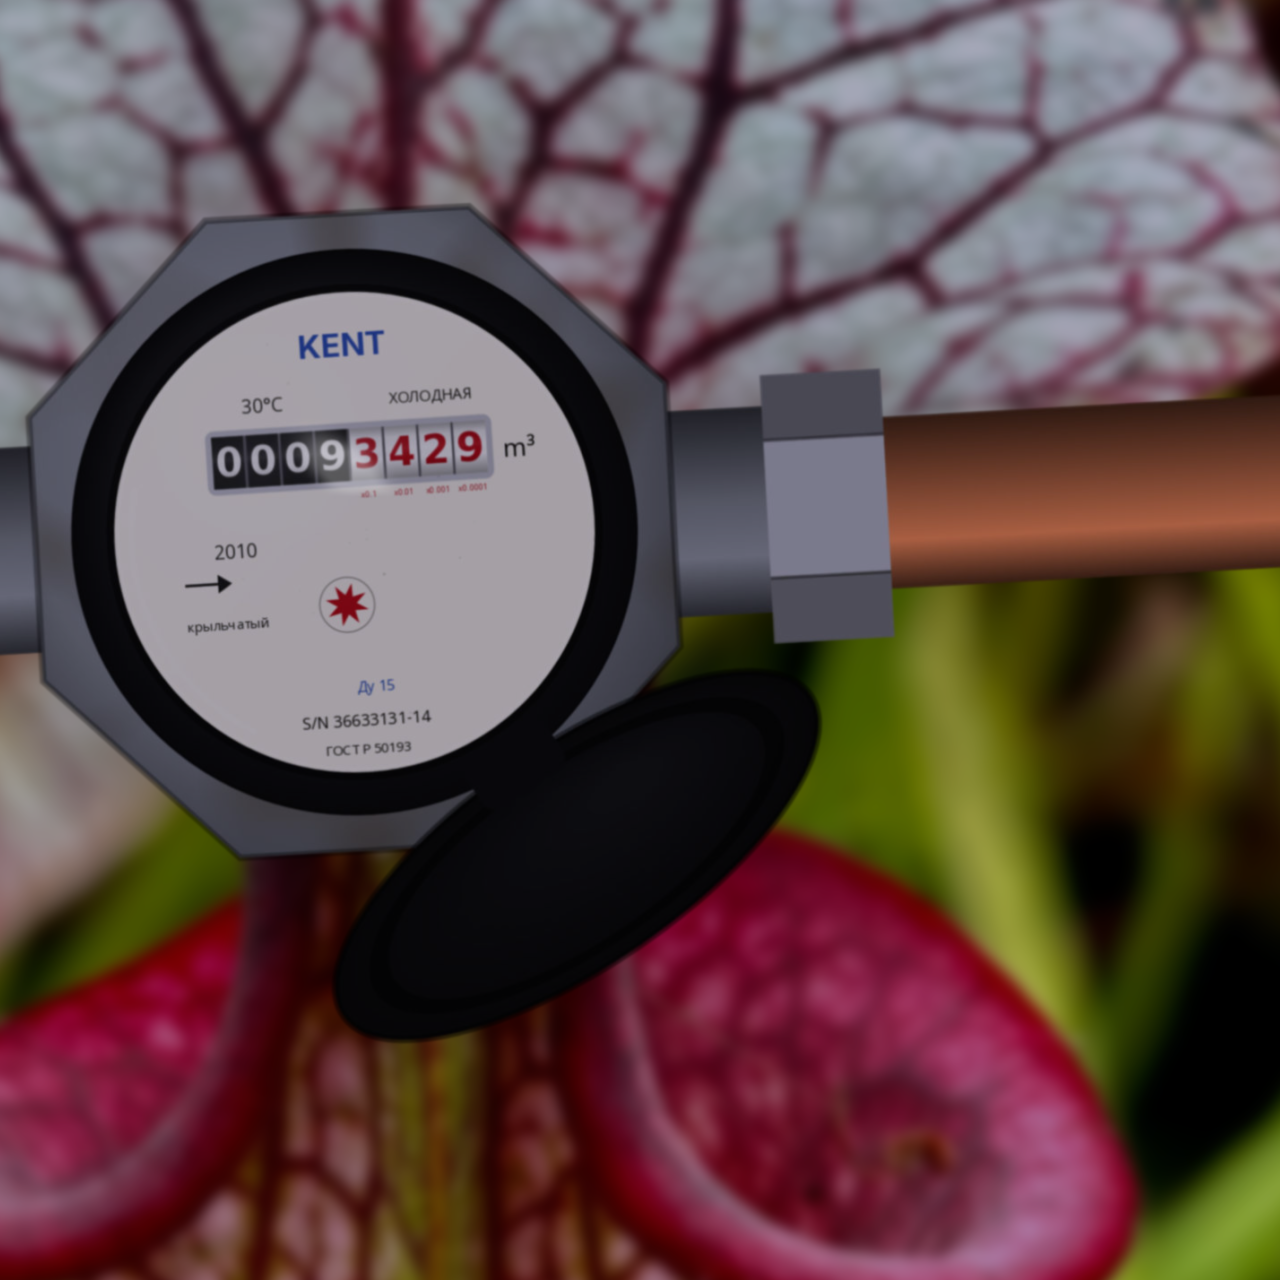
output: **9.3429** m³
